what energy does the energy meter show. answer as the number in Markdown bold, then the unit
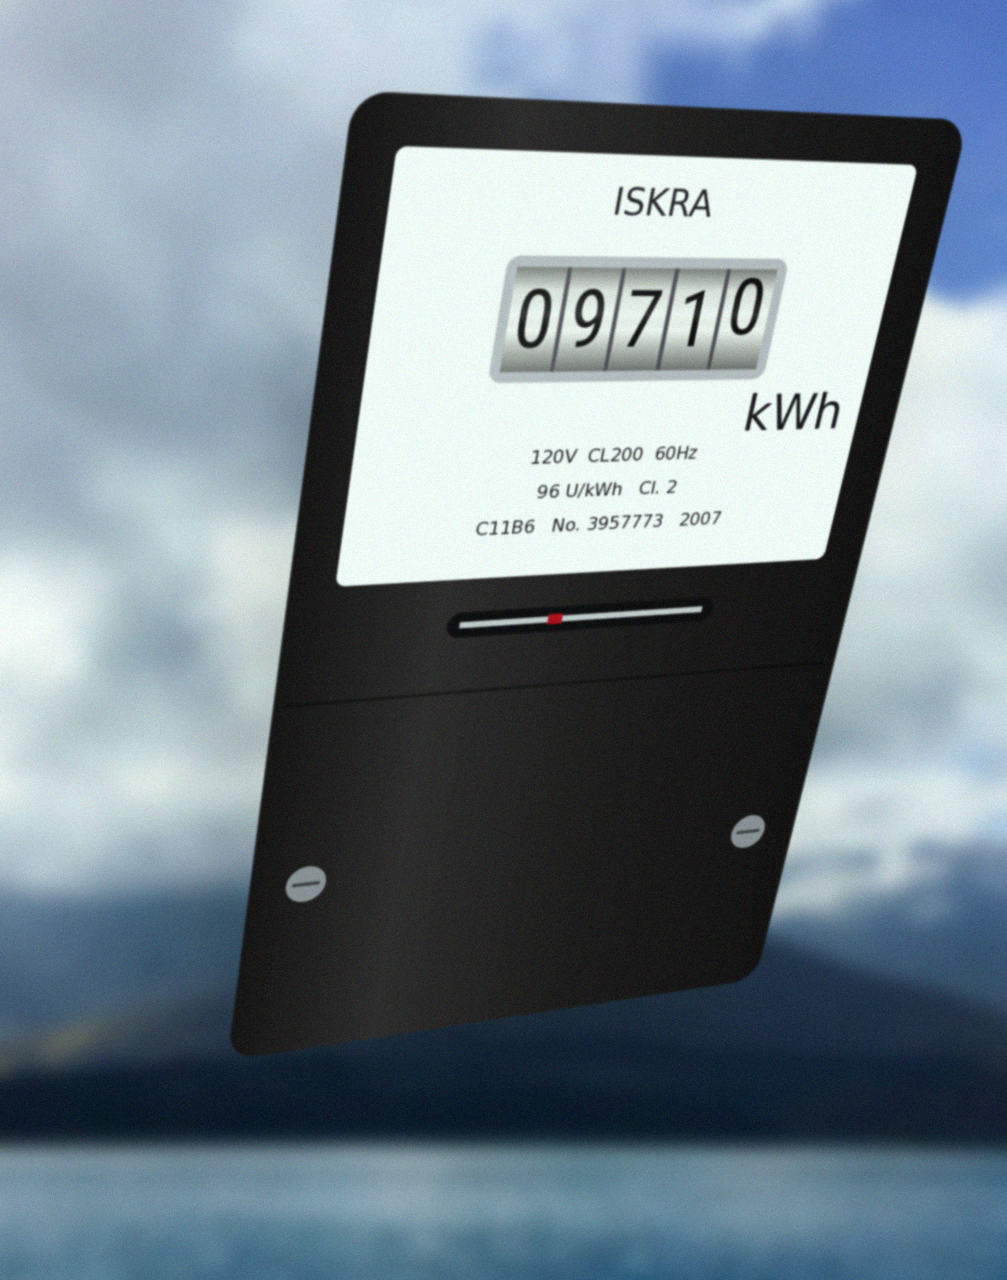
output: **9710** kWh
